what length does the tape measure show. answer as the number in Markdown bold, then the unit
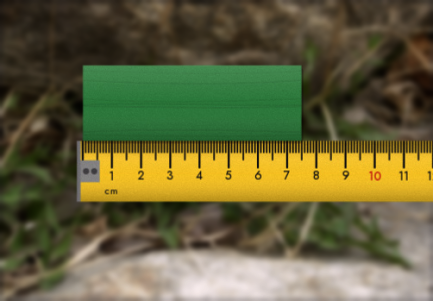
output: **7.5** cm
